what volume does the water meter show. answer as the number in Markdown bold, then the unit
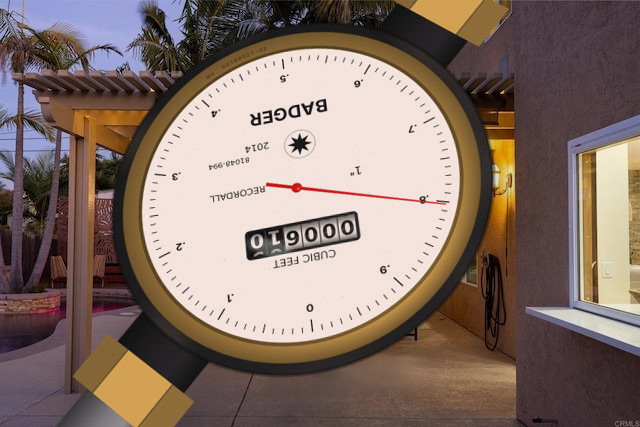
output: **609.80** ft³
